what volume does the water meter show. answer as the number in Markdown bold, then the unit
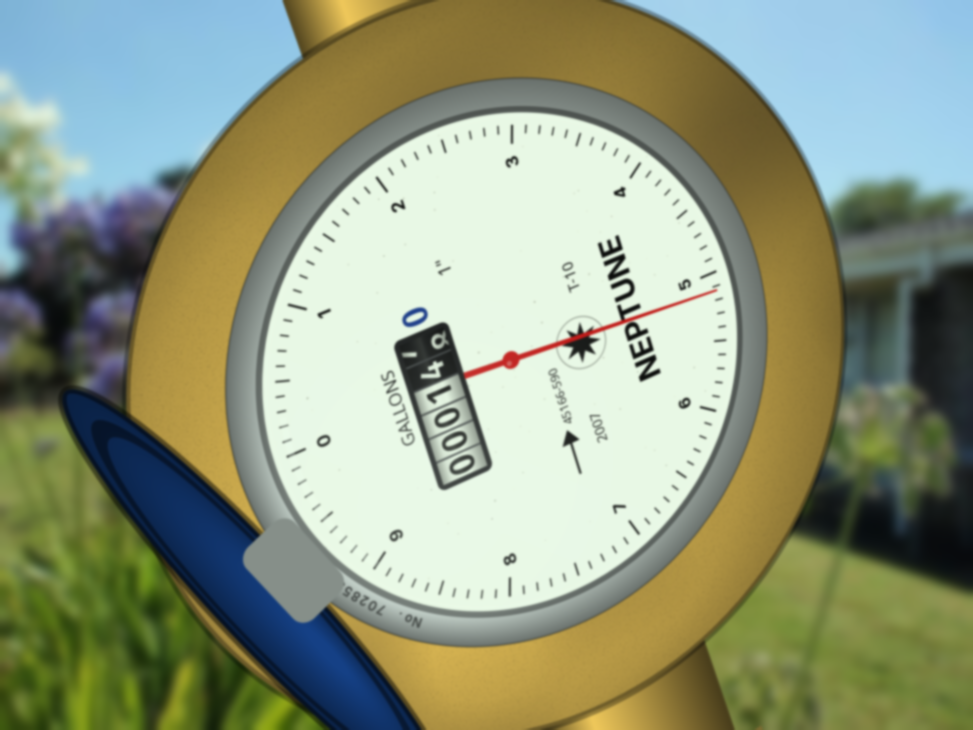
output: **1475.1** gal
